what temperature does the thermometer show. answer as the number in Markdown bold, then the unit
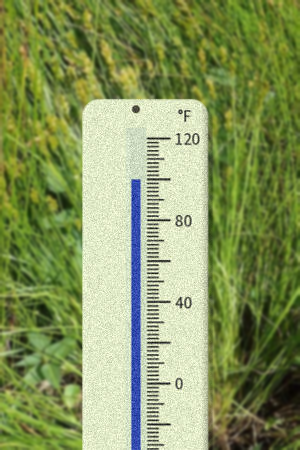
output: **100** °F
